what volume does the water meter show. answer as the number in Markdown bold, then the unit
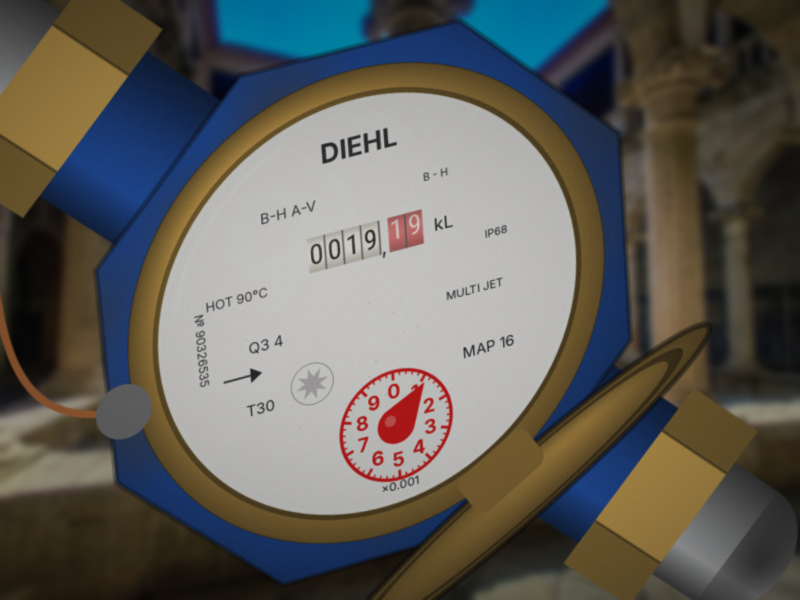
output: **19.191** kL
